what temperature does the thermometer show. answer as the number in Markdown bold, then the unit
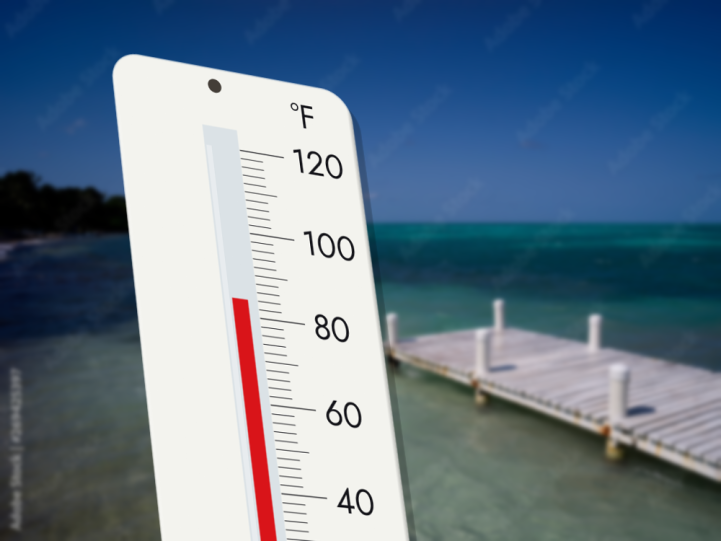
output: **84** °F
